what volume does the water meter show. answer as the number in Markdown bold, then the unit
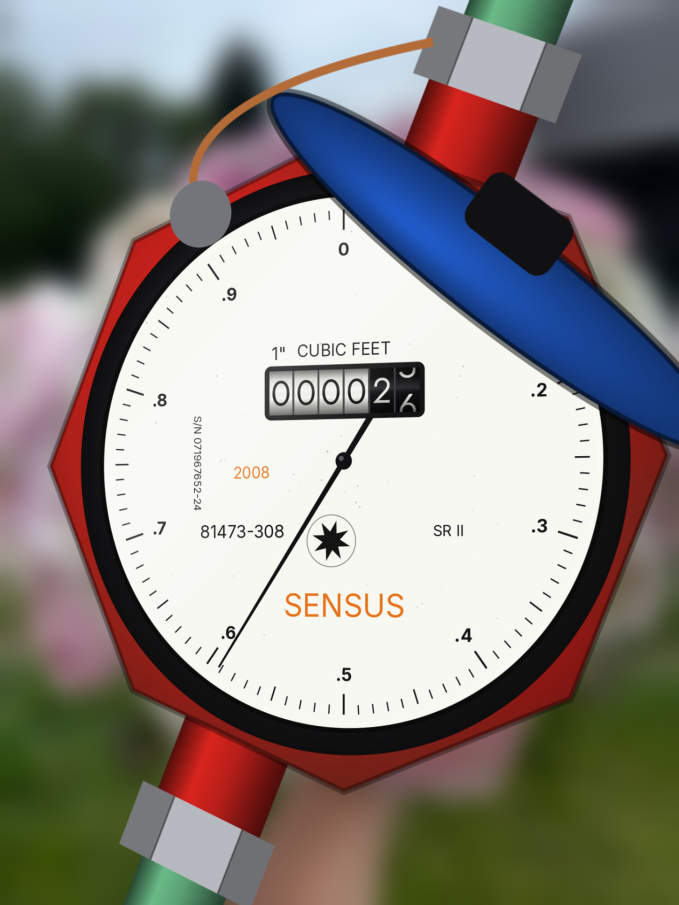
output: **25.59** ft³
